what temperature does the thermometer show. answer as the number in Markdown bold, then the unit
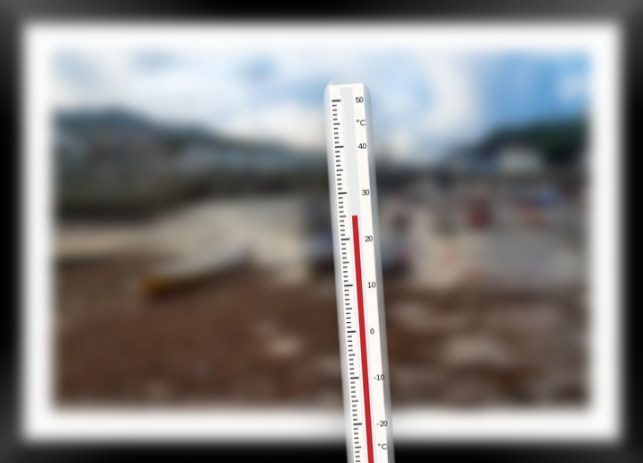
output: **25** °C
